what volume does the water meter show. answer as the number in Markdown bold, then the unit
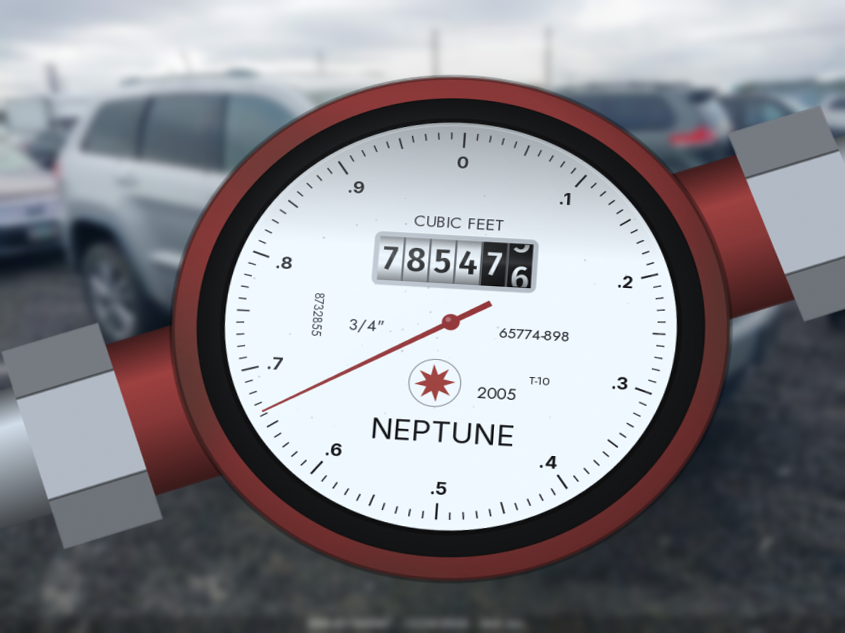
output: **785475.66** ft³
